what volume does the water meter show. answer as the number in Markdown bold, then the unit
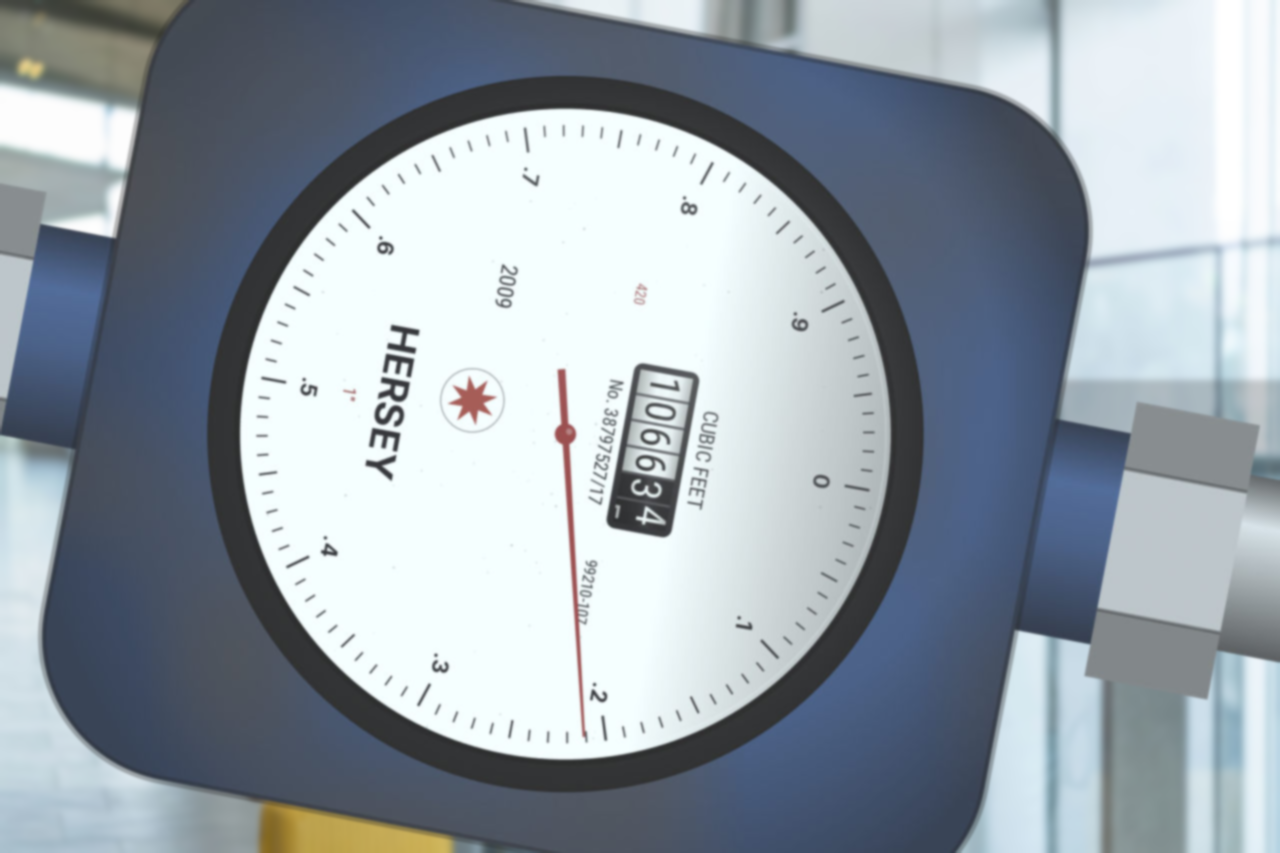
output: **106634.21** ft³
